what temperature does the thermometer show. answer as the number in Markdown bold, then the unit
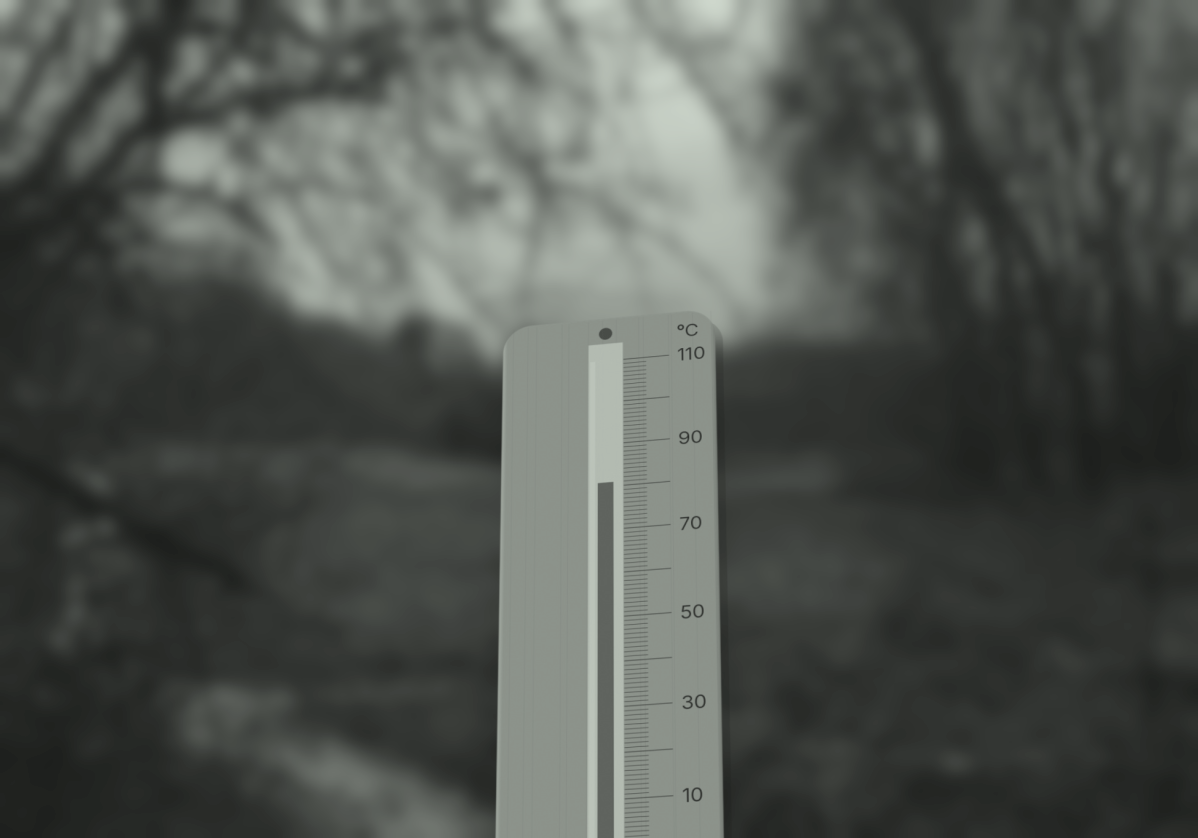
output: **81** °C
